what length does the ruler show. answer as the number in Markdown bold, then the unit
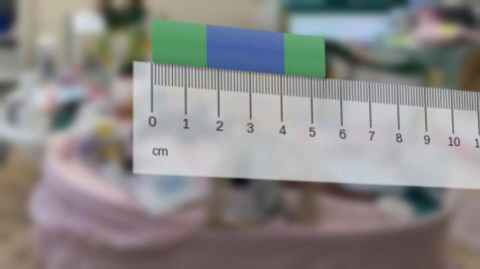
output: **5.5** cm
